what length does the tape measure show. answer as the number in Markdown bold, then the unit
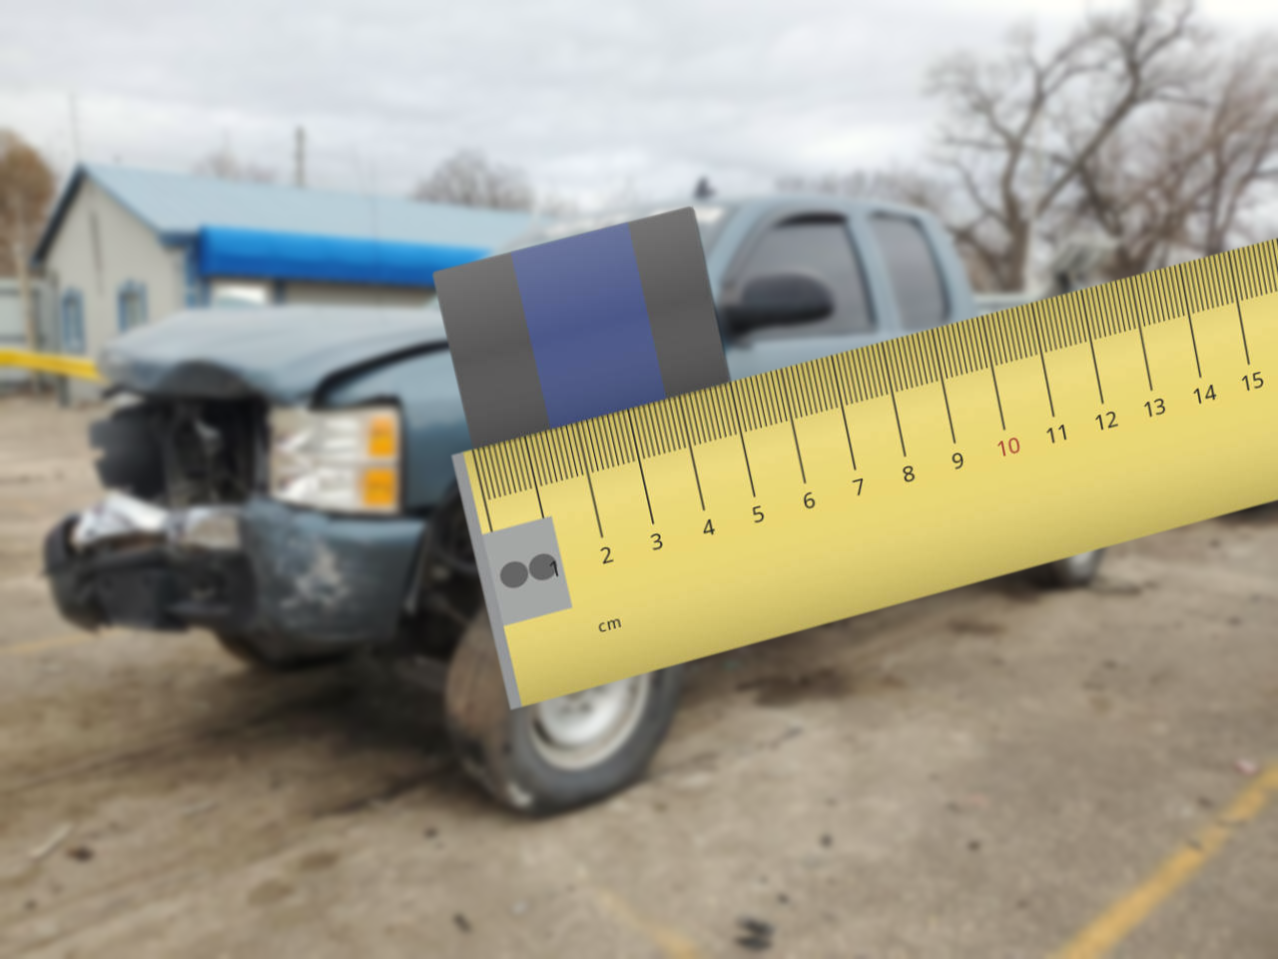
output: **5** cm
